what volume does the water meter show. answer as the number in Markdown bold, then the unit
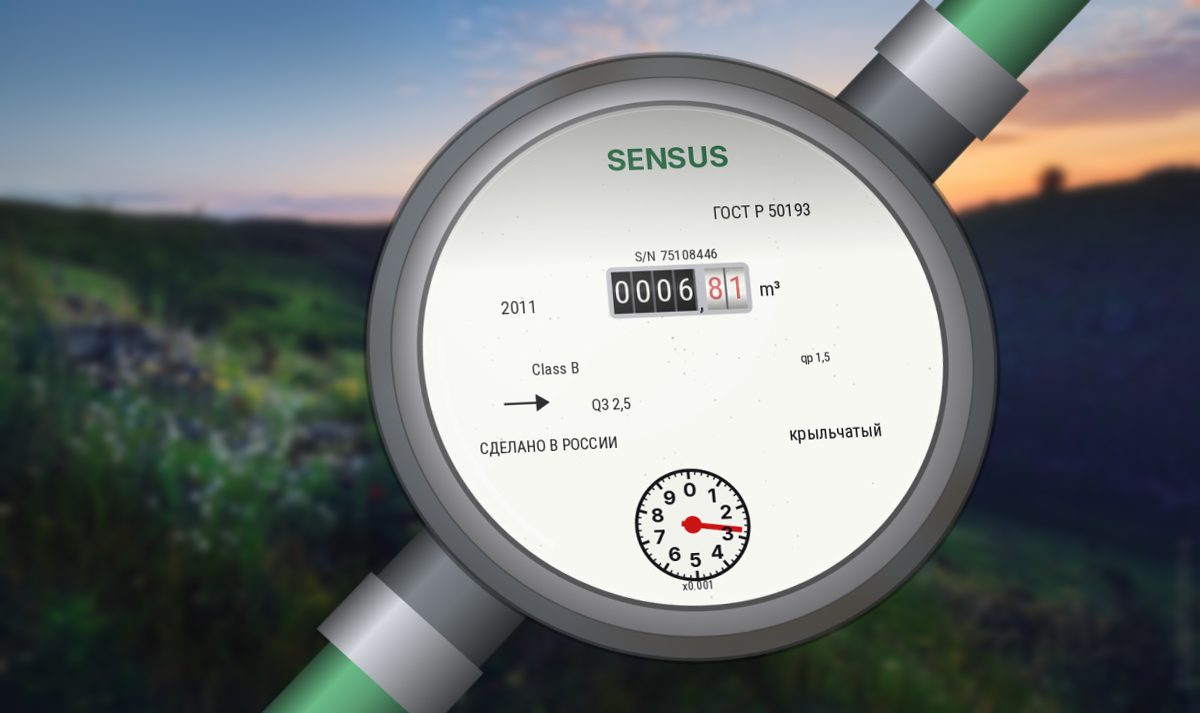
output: **6.812** m³
